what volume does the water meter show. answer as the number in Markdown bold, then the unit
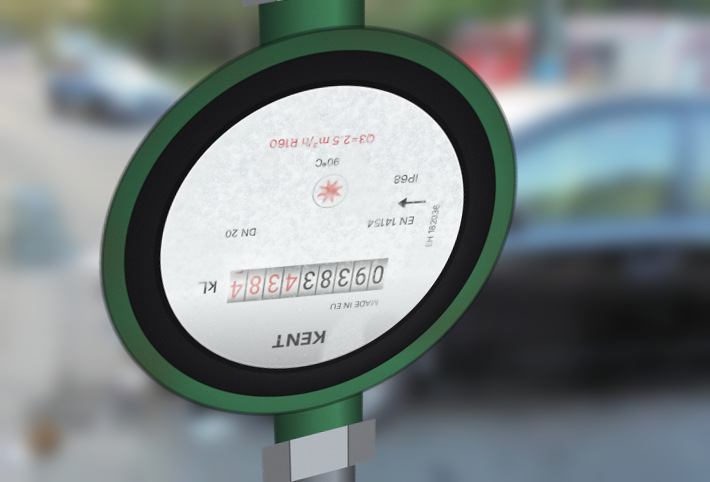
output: **9383.4384** kL
